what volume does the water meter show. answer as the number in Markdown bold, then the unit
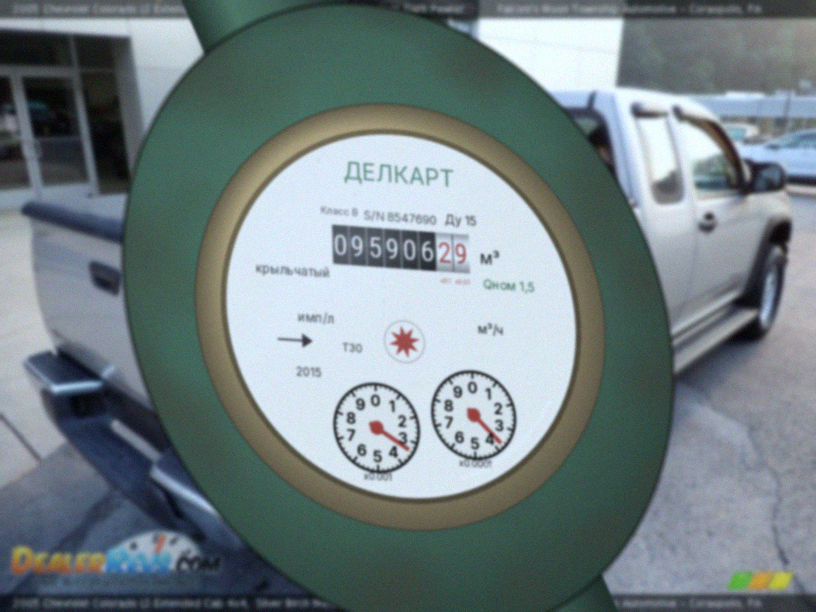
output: **95906.2933** m³
